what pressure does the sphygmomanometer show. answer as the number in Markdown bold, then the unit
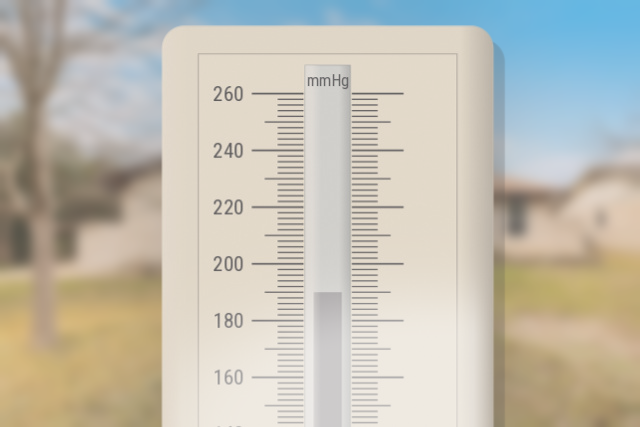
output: **190** mmHg
